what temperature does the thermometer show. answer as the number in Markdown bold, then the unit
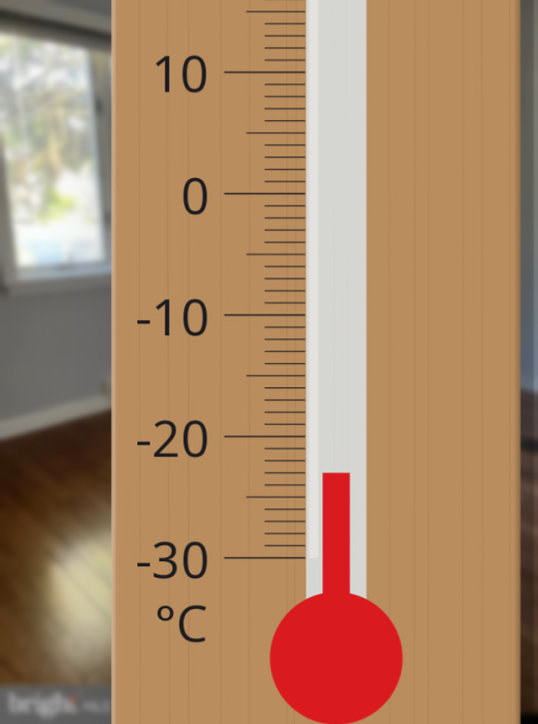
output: **-23** °C
